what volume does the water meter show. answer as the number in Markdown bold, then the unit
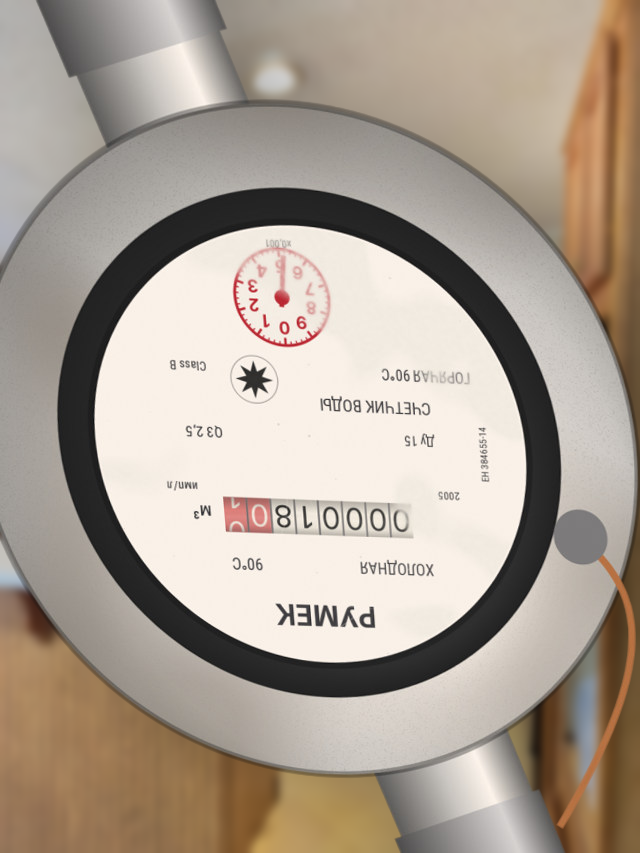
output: **18.005** m³
